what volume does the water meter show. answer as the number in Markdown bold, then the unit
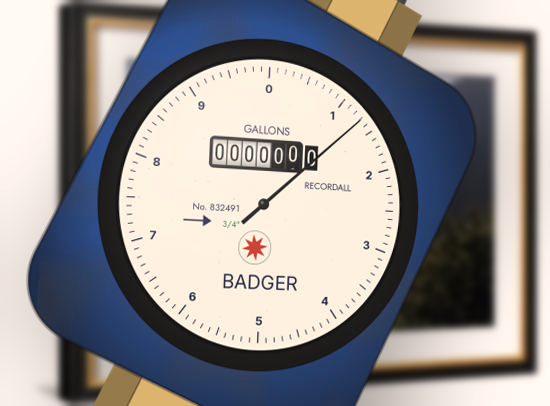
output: **1.3** gal
